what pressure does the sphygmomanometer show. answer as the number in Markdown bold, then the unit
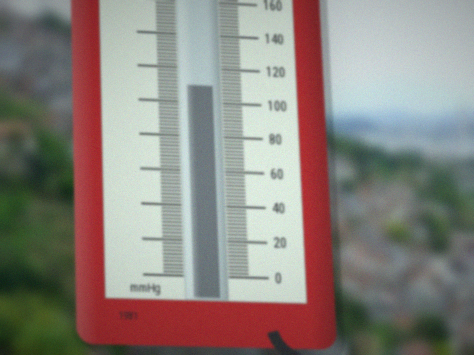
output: **110** mmHg
